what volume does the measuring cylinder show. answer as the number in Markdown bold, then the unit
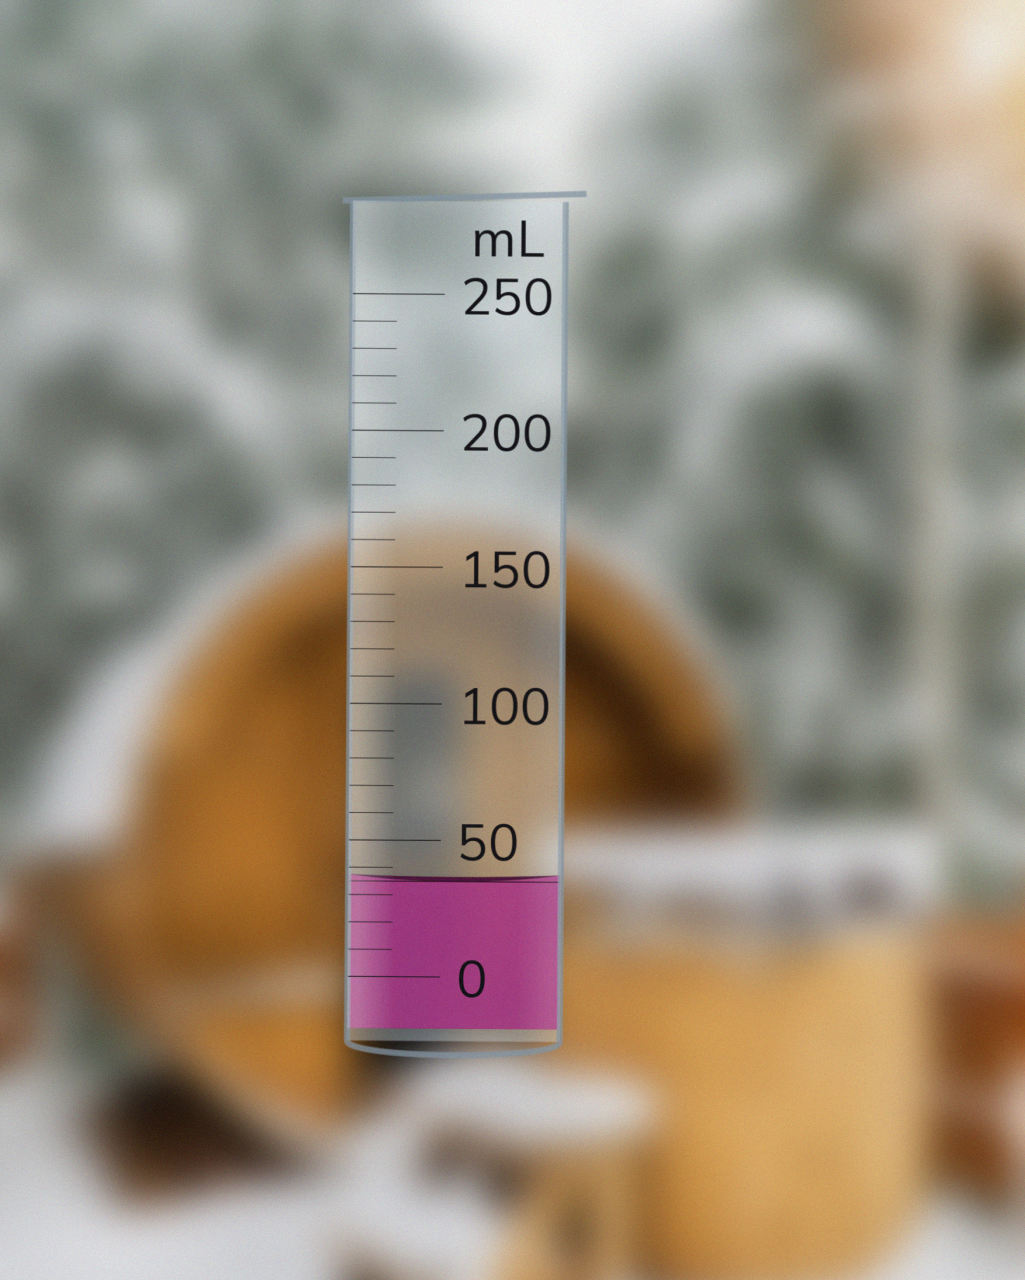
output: **35** mL
